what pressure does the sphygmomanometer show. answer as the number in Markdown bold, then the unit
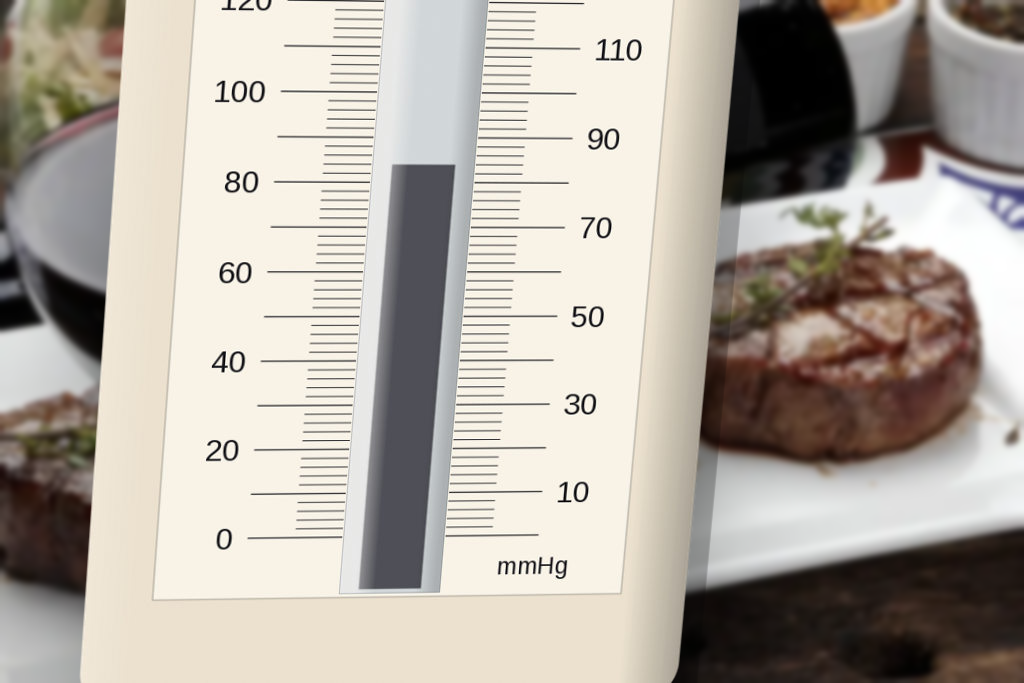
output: **84** mmHg
